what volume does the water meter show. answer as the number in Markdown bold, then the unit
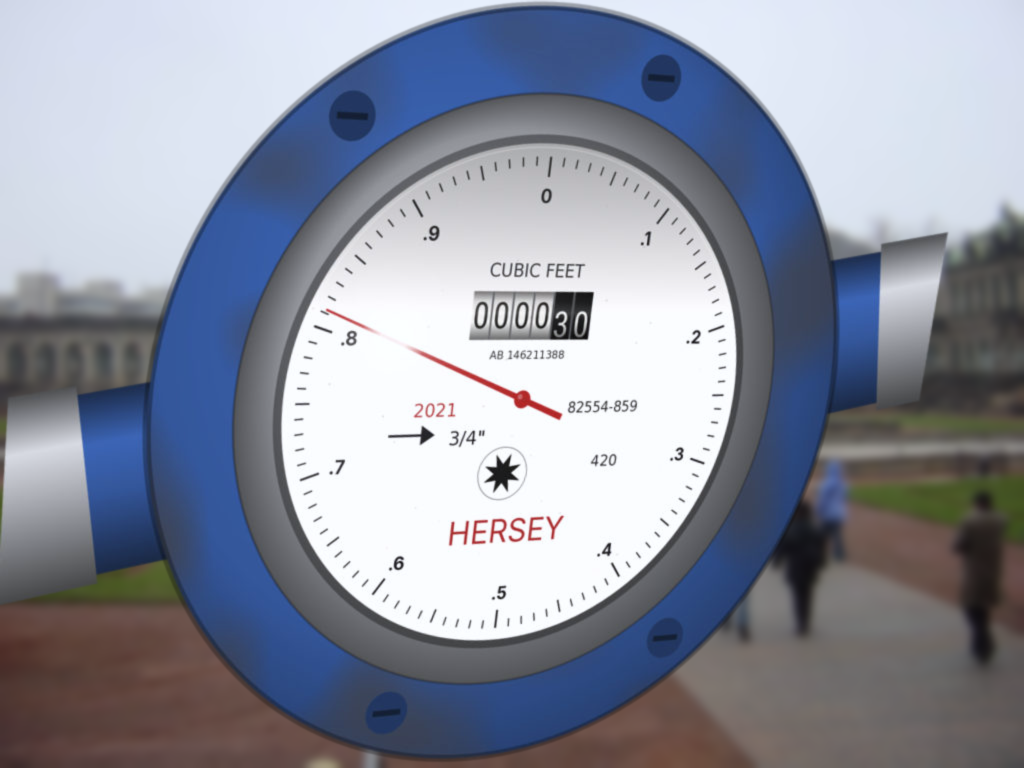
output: **29.81** ft³
